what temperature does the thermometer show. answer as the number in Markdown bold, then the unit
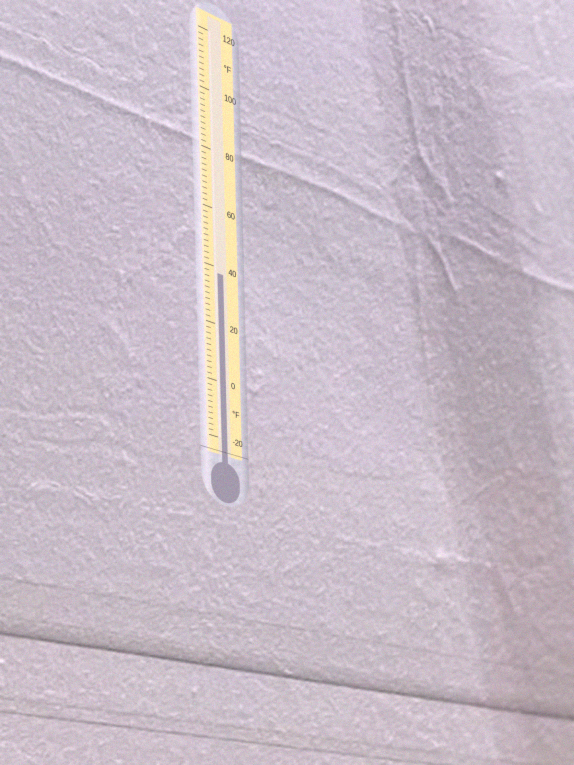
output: **38** °F
